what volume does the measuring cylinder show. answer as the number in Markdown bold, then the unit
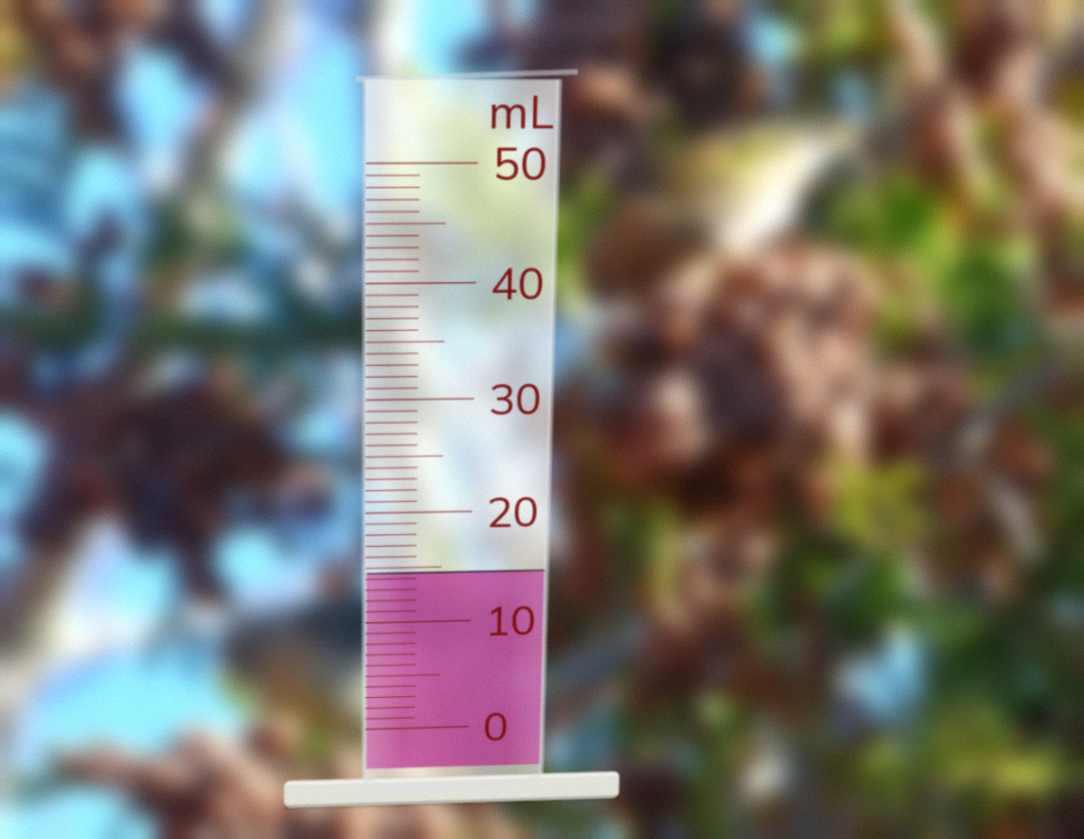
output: **14.5** mL
